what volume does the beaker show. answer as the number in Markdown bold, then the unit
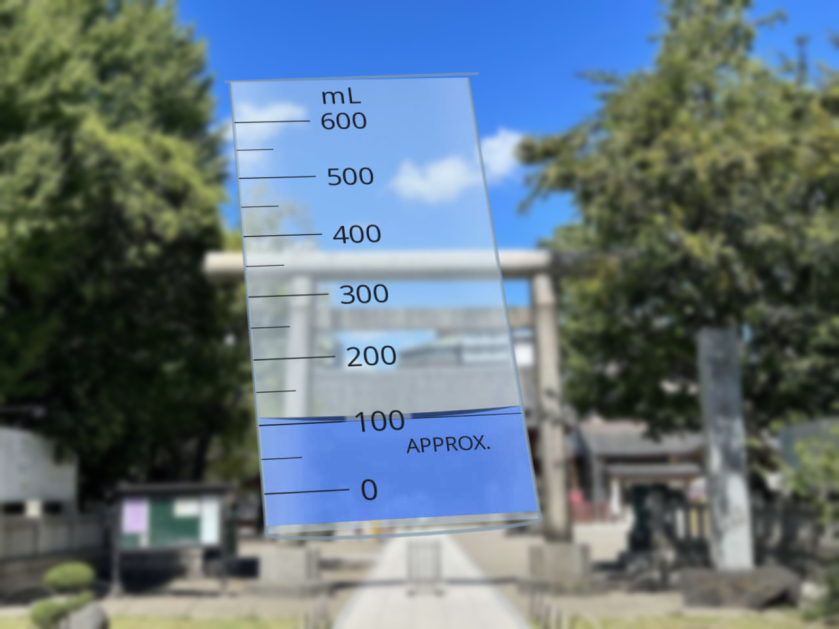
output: **100** mL
